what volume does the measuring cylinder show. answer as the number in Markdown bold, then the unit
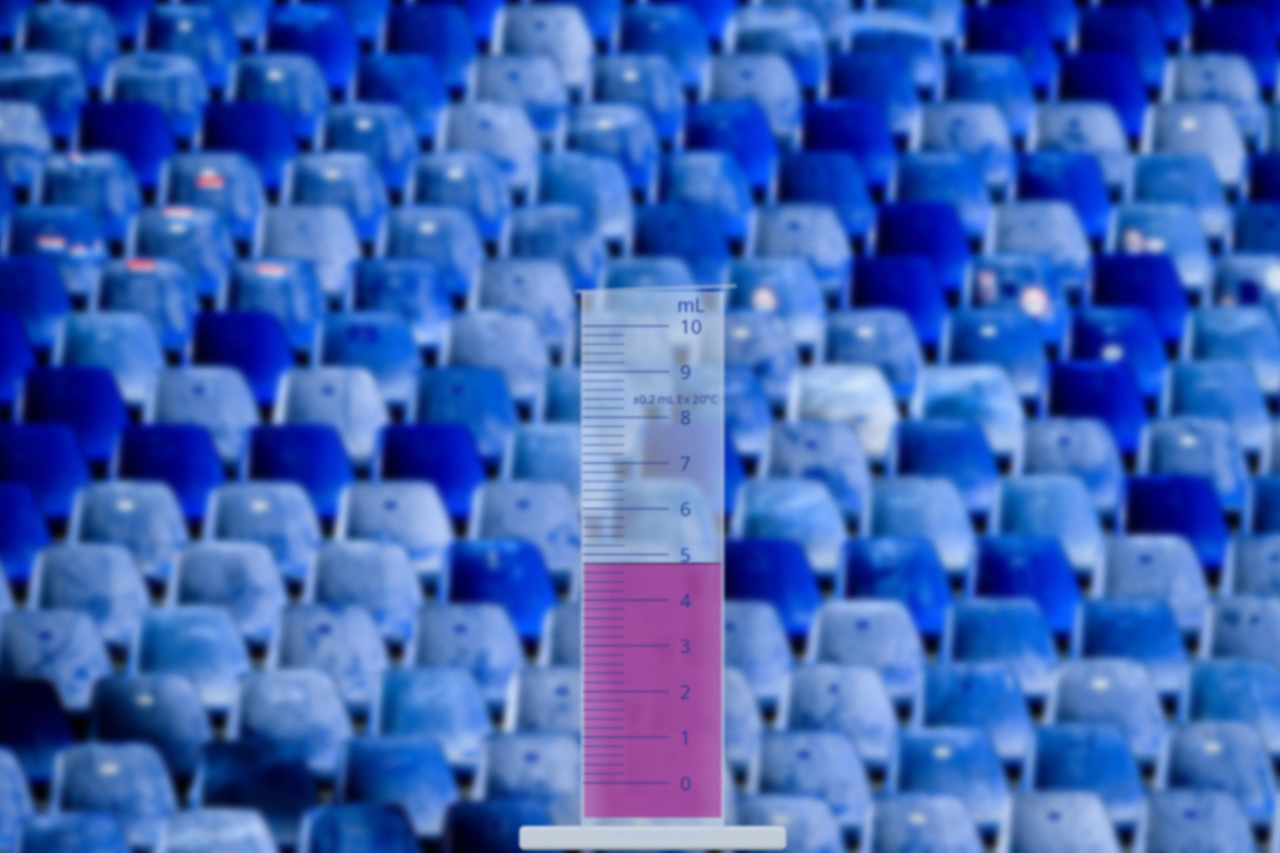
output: **4.8** mL
